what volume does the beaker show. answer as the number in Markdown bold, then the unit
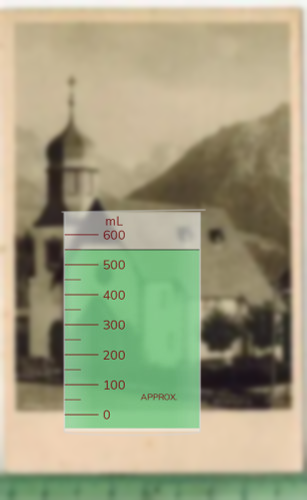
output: **550** mL
